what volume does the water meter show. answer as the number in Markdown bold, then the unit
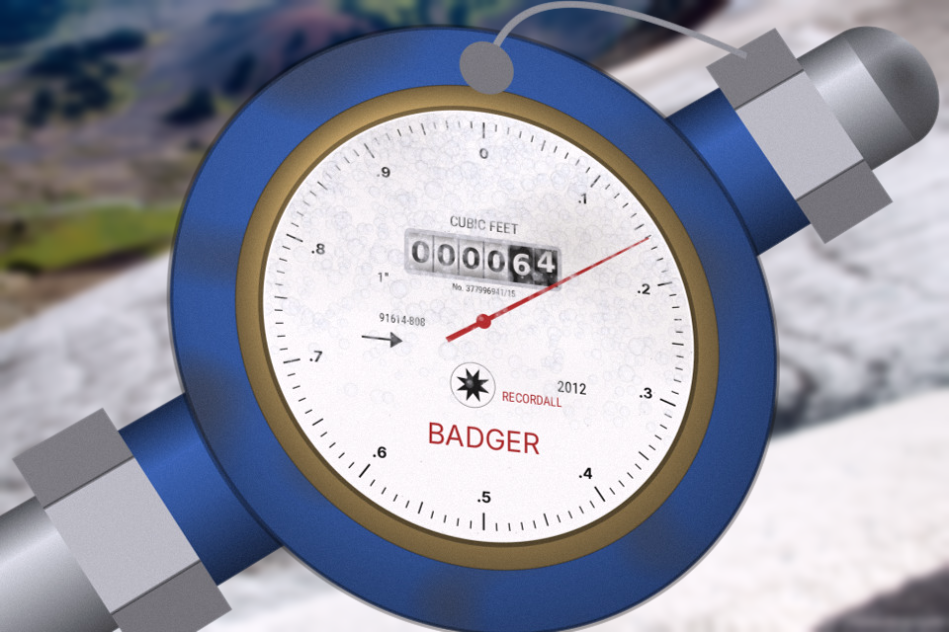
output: **64.16** ft³
